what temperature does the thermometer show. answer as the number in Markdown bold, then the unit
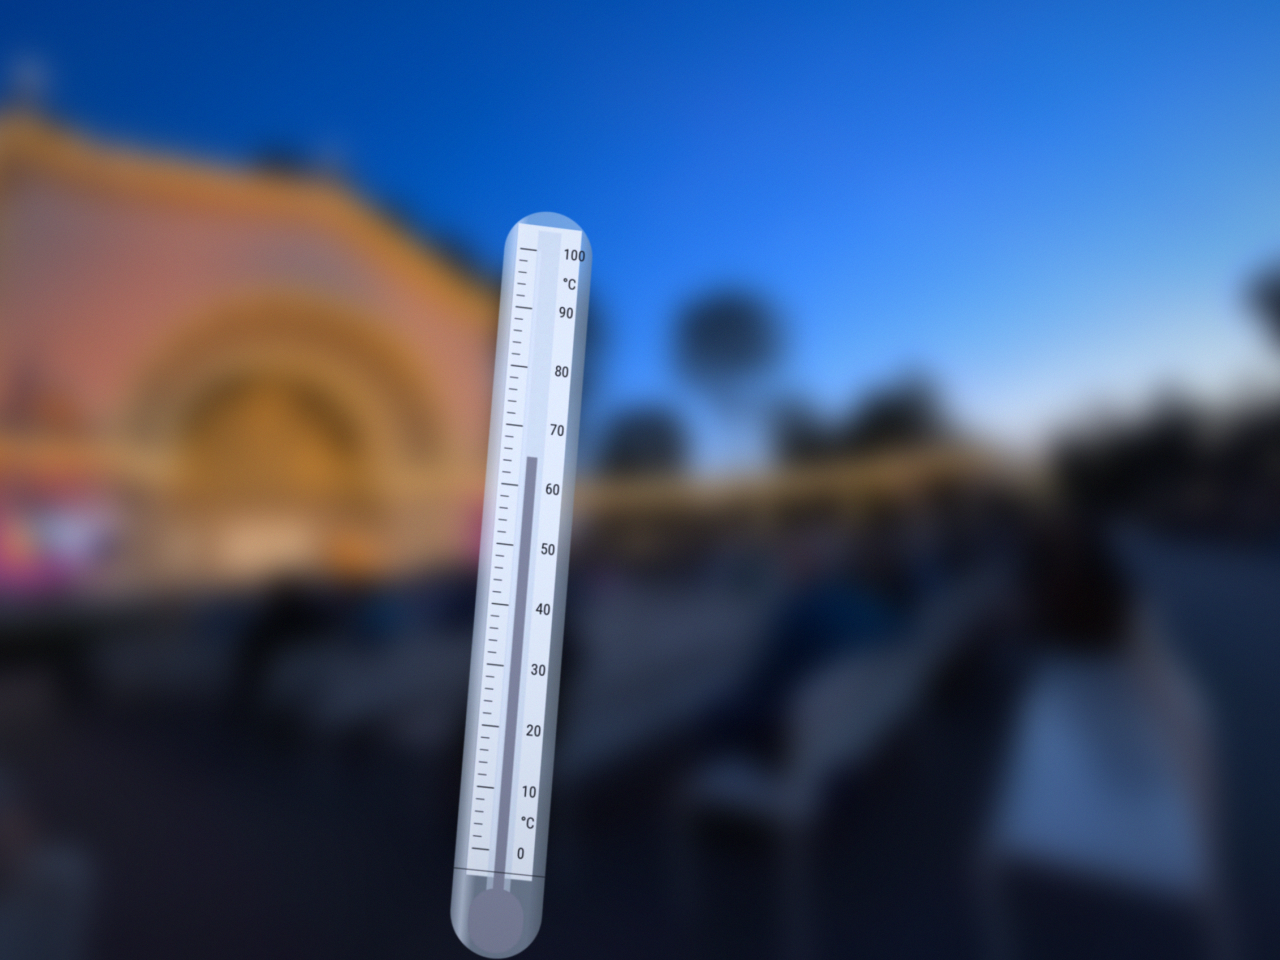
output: **65** °C
